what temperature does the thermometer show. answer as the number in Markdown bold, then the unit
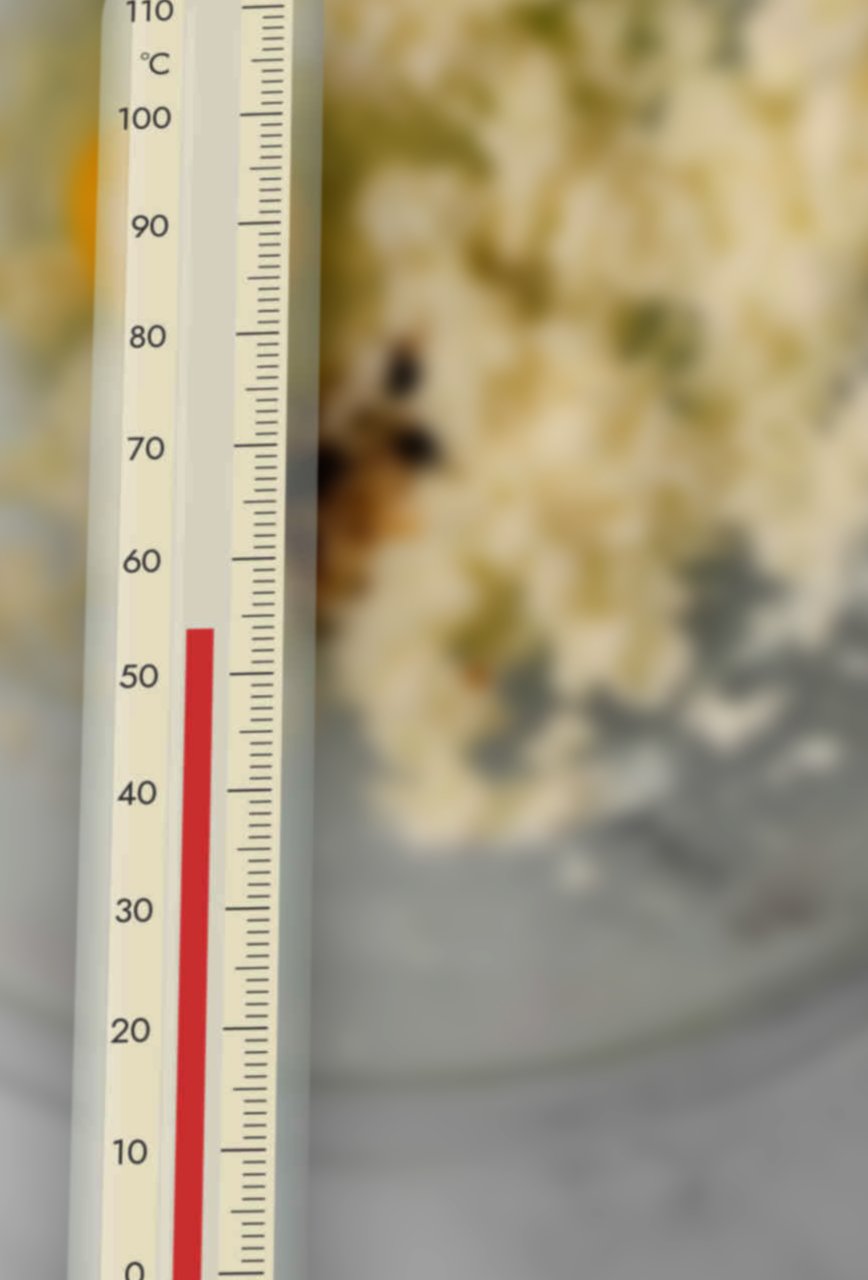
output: **54** °C
